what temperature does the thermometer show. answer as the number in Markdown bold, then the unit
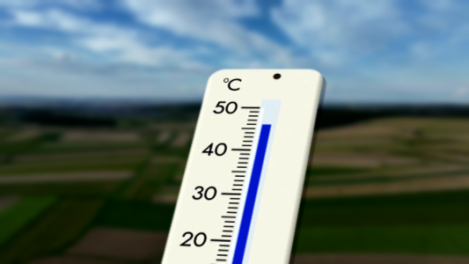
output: **46** °C
